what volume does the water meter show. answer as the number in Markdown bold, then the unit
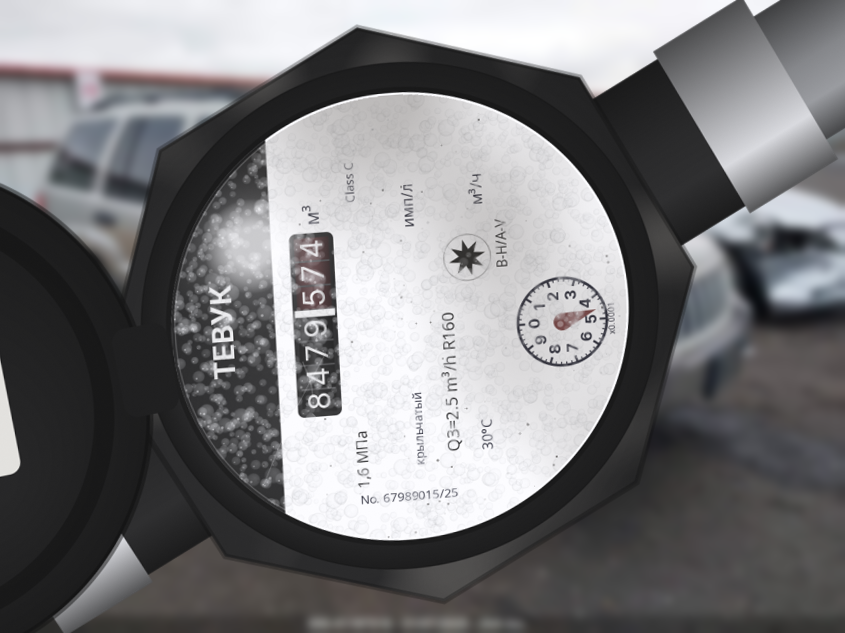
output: **8479.5744** m³
